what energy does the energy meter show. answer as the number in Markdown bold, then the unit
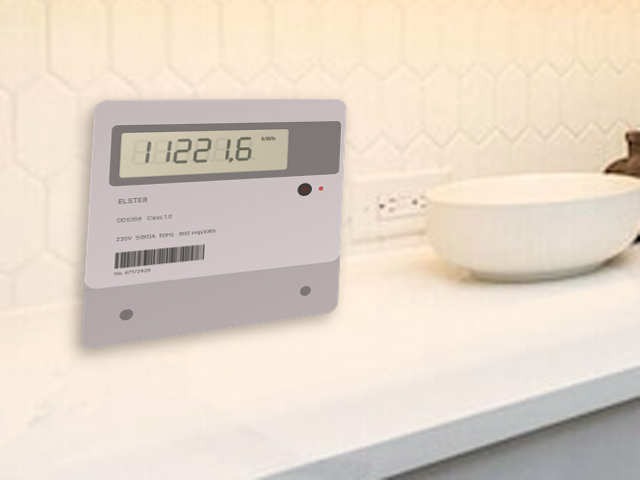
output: **11221.6** kWh
